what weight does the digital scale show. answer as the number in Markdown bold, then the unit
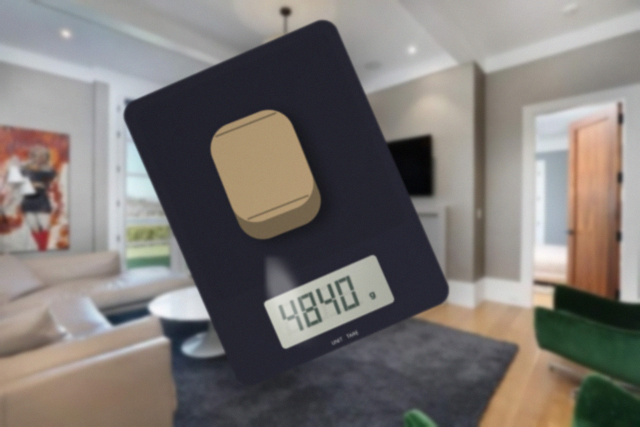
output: **4840** g
